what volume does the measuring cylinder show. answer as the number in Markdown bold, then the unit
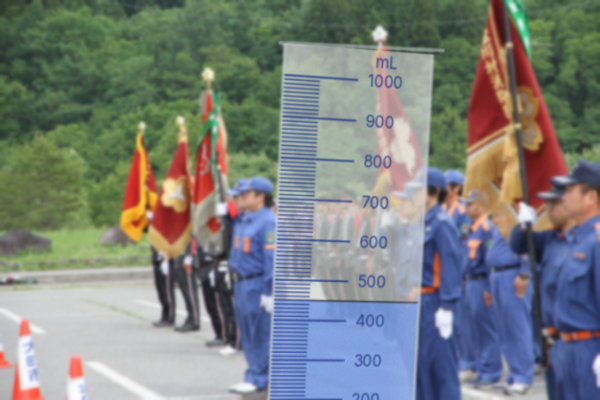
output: **450** mL
